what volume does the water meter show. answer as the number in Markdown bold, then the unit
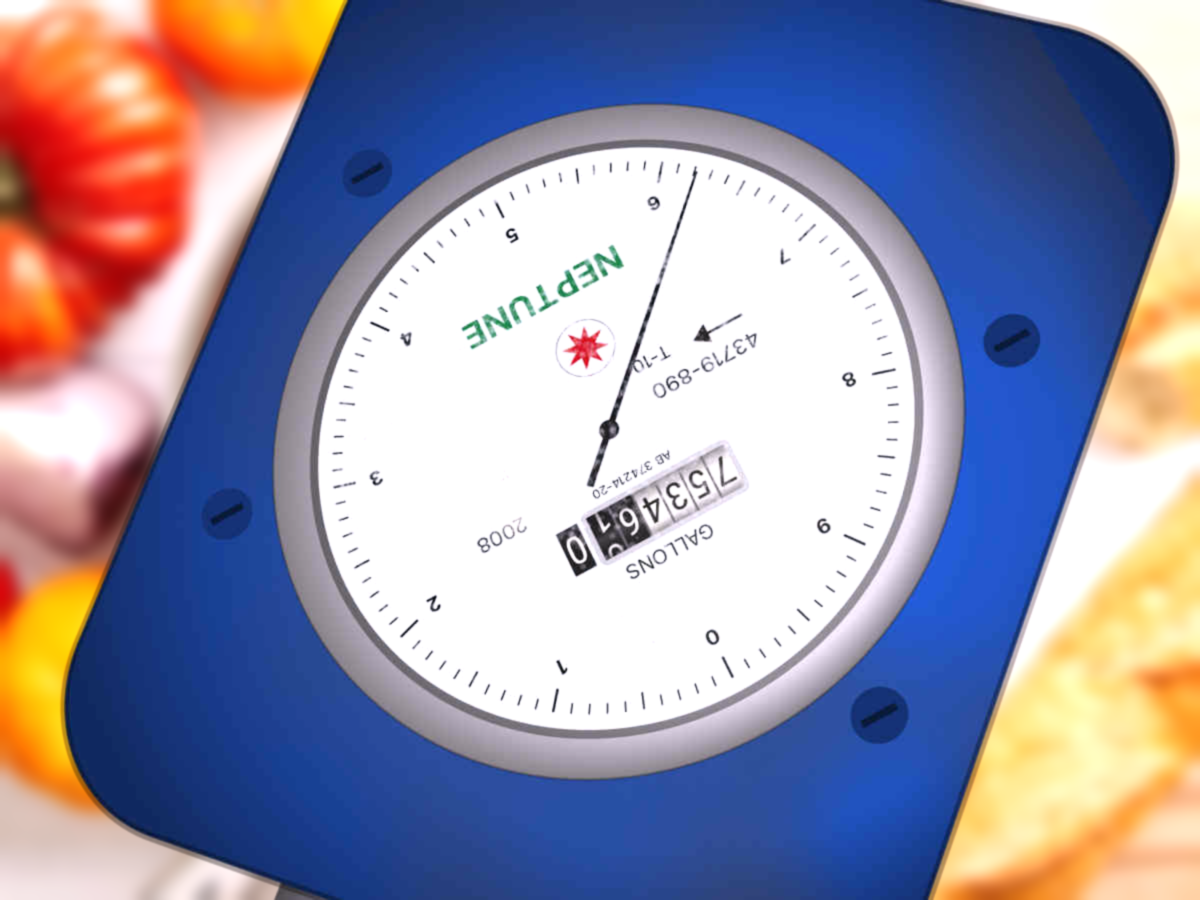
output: **7534606.2** gal
